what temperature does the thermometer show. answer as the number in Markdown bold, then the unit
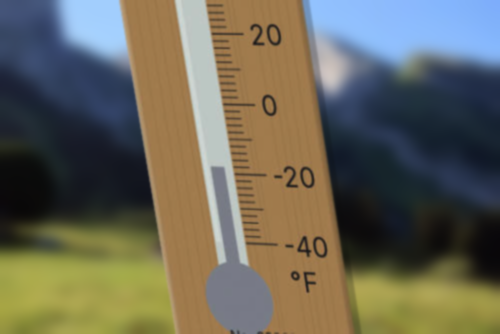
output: **-18** °F
